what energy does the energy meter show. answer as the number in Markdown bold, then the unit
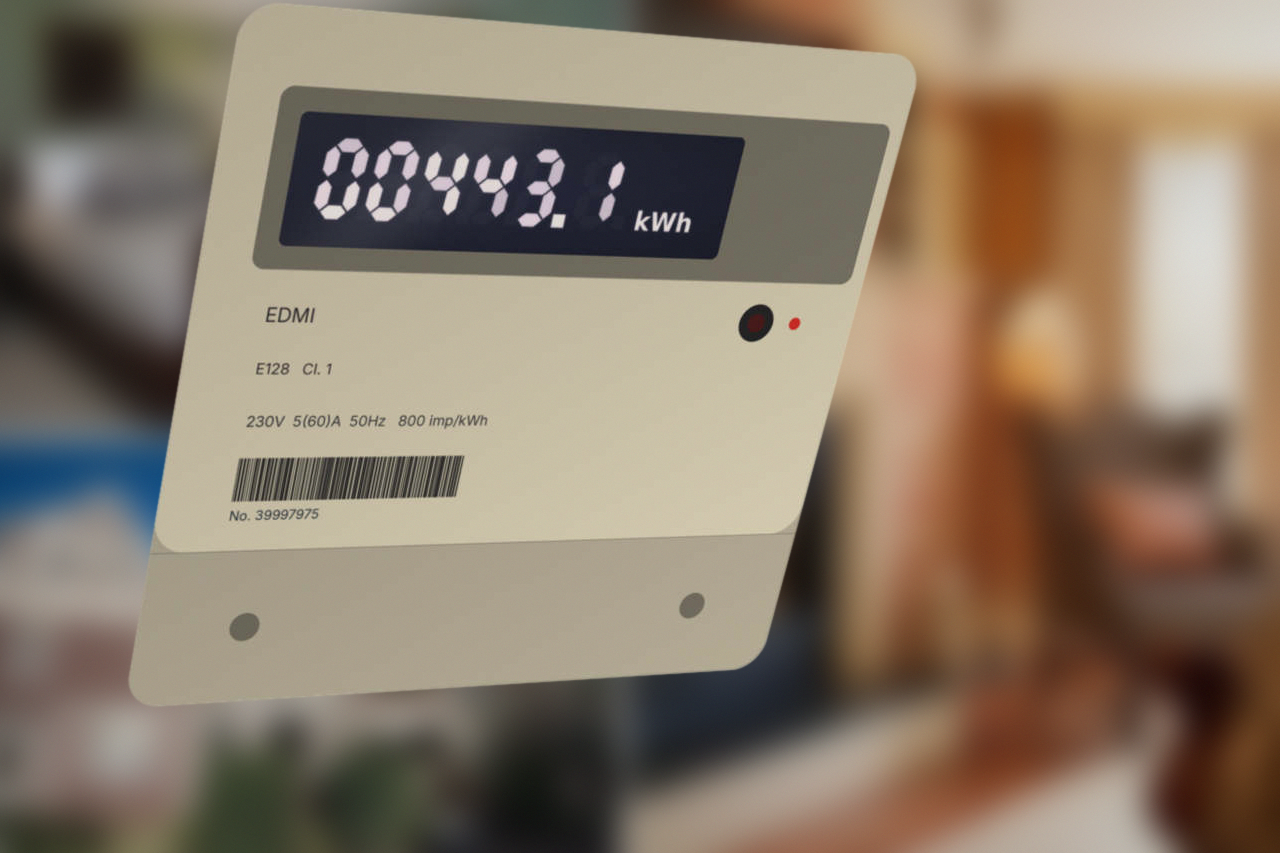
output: **443.1** kWh
